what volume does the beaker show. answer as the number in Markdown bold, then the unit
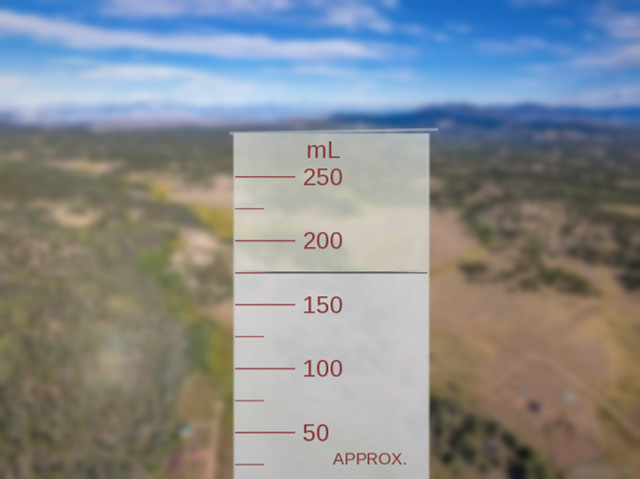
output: **175** mL
